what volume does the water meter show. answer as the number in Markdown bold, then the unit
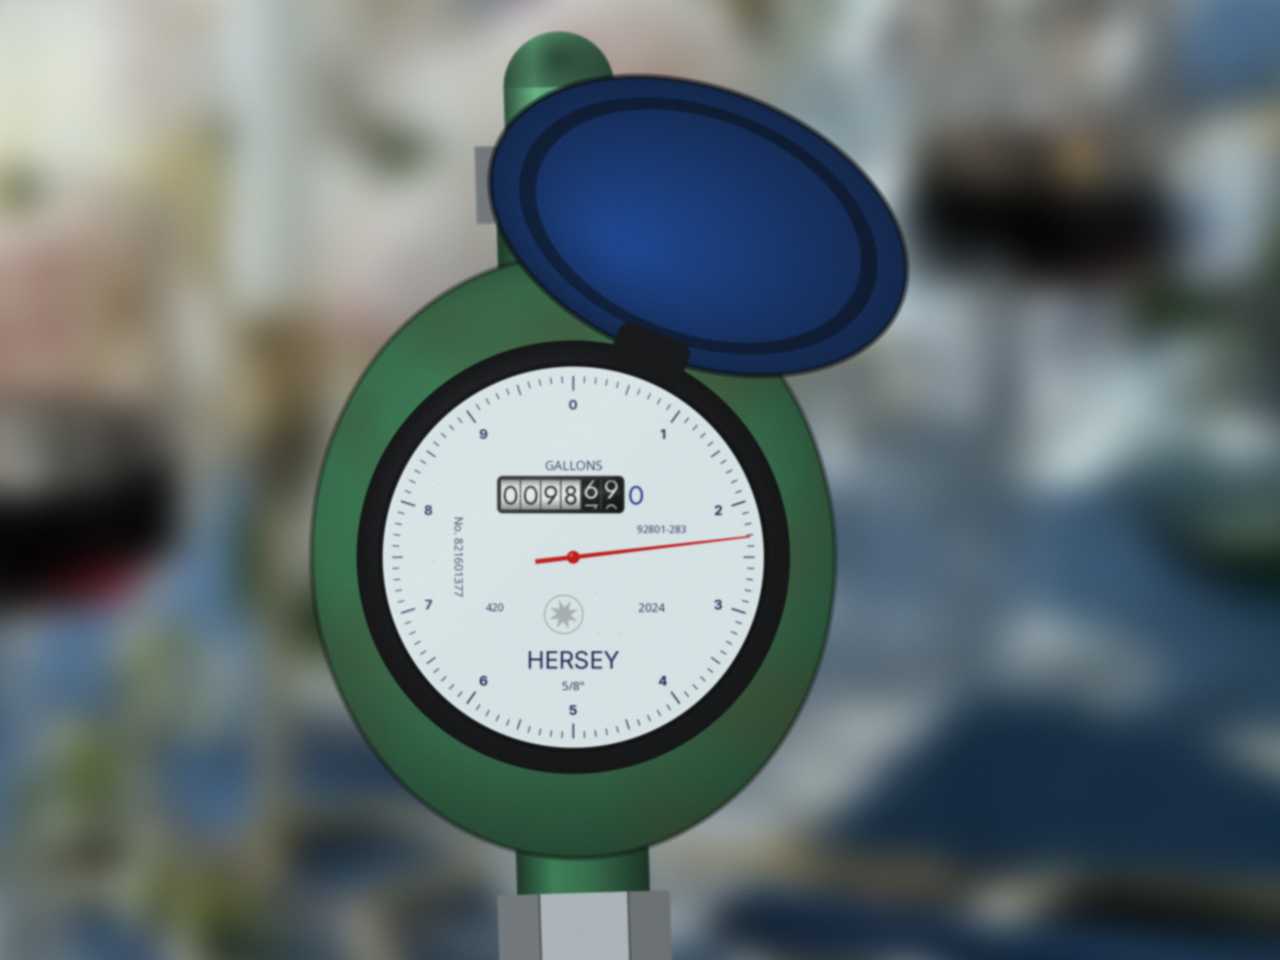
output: **98692.3** gal
